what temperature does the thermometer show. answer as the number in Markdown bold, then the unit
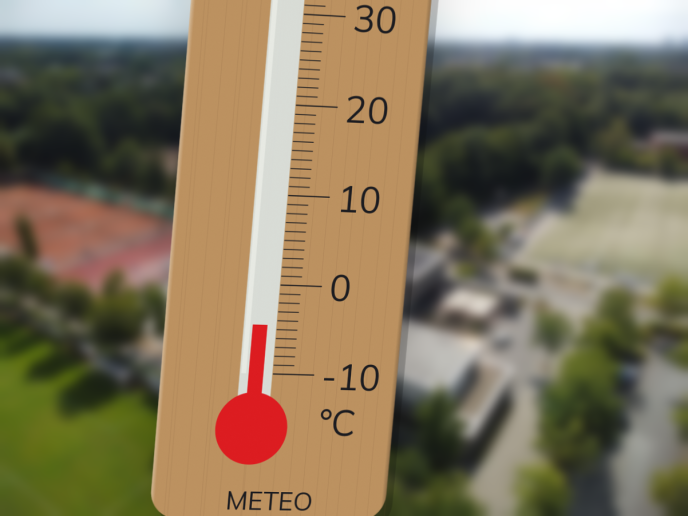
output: **-4.5** °C
